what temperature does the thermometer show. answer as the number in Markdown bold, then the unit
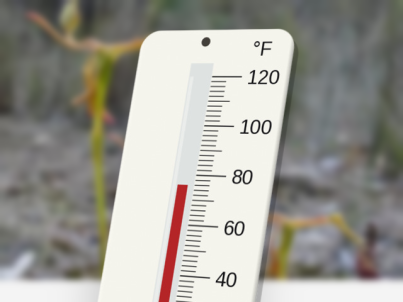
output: **76** °F
